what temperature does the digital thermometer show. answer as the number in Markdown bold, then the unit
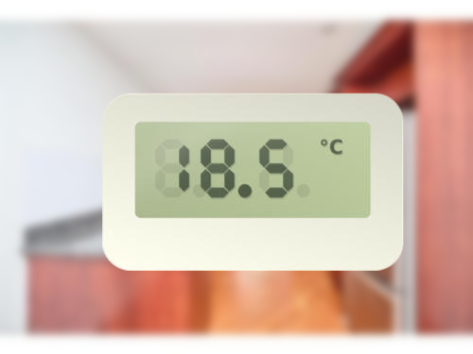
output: **18.5** °C
